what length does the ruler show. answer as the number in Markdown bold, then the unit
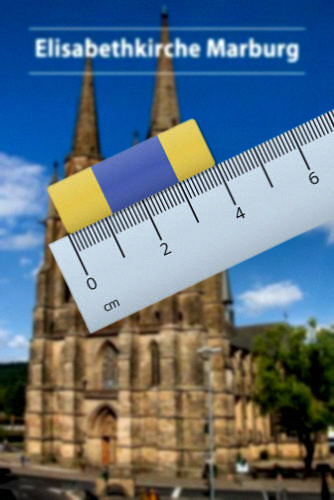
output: **4** cm
